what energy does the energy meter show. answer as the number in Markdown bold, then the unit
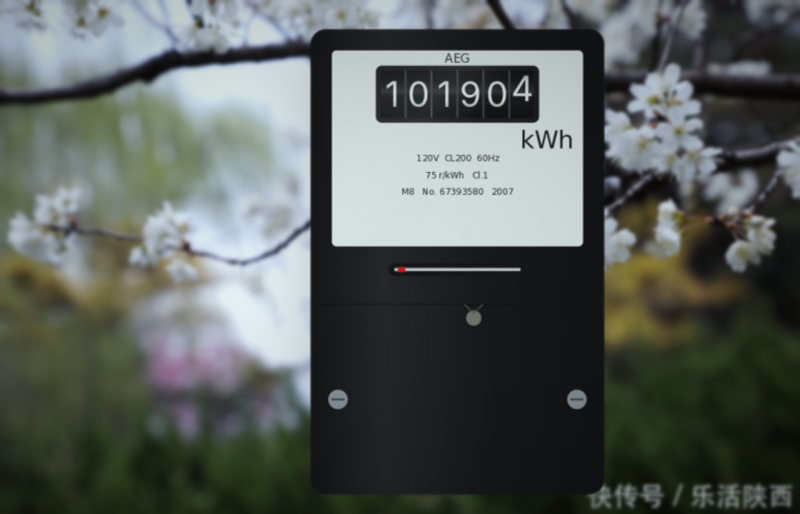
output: **101904** kWh
